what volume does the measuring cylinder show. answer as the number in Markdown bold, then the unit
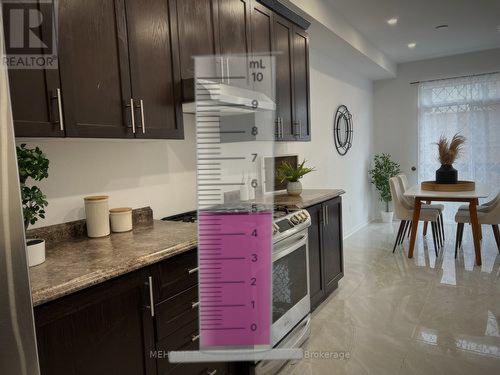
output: **4.8** mL
